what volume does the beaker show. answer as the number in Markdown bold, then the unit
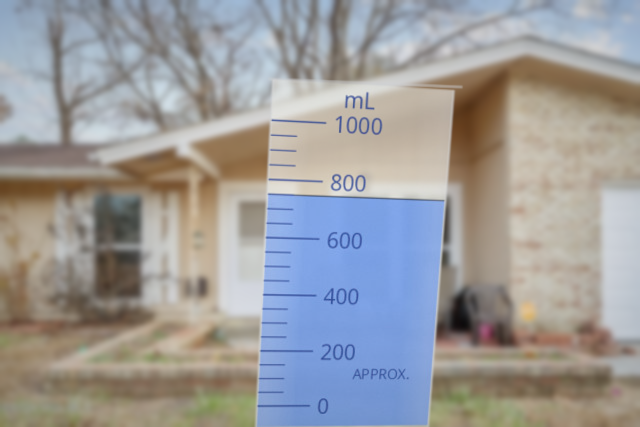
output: **750** mL
